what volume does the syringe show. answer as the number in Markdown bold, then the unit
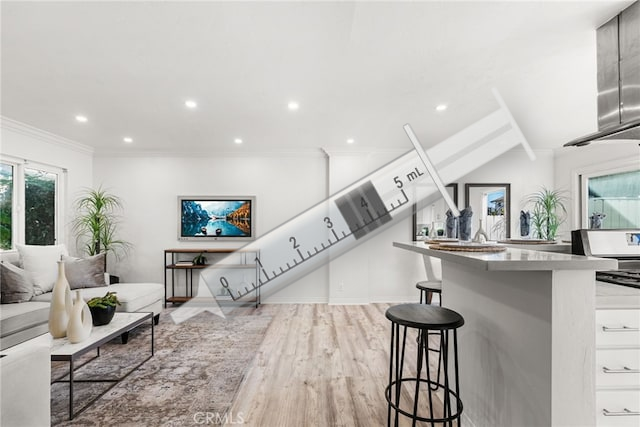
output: **3.4** mL
